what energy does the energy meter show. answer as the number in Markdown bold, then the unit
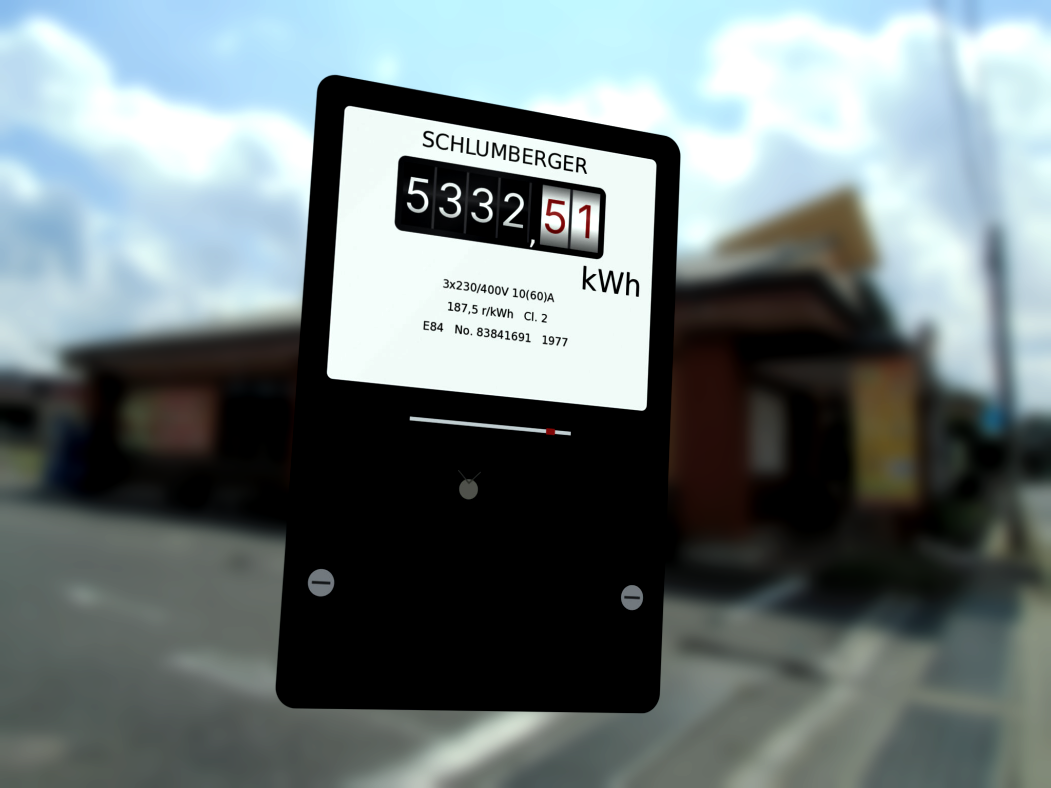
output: **5332.51** kWh
